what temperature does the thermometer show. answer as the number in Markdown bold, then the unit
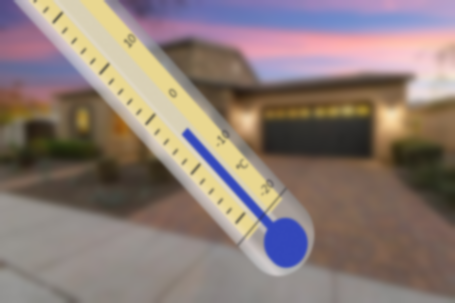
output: **-5** °C
